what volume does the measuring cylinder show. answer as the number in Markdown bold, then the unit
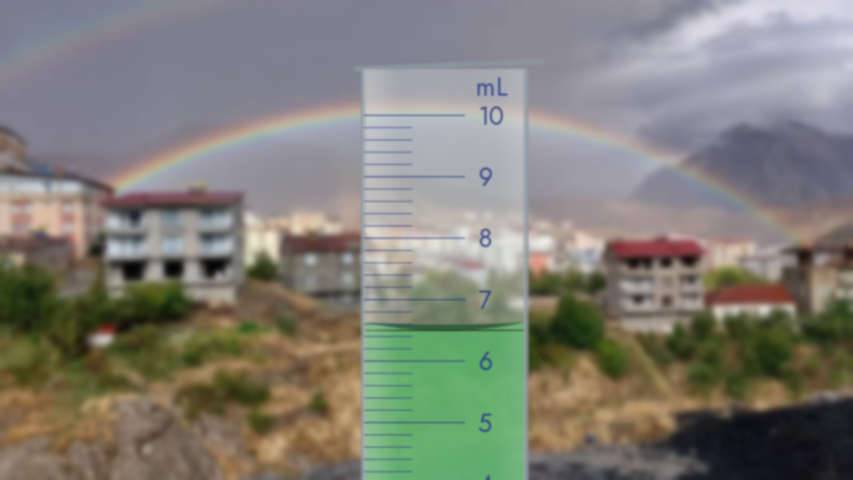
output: **6.5** mL
